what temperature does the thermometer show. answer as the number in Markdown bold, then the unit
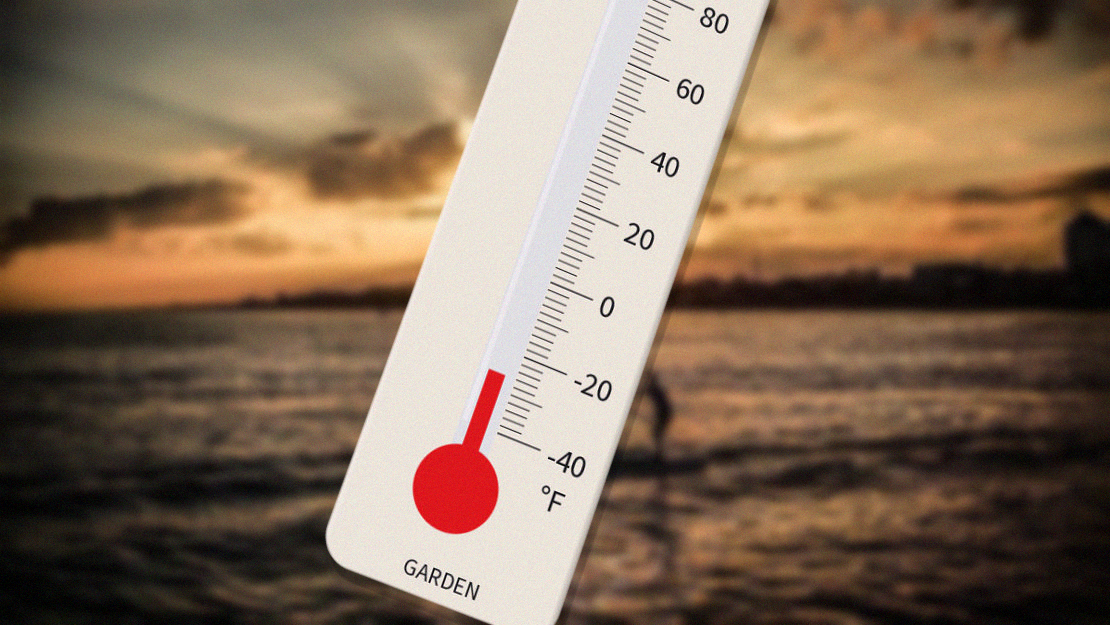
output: **-26** °F
